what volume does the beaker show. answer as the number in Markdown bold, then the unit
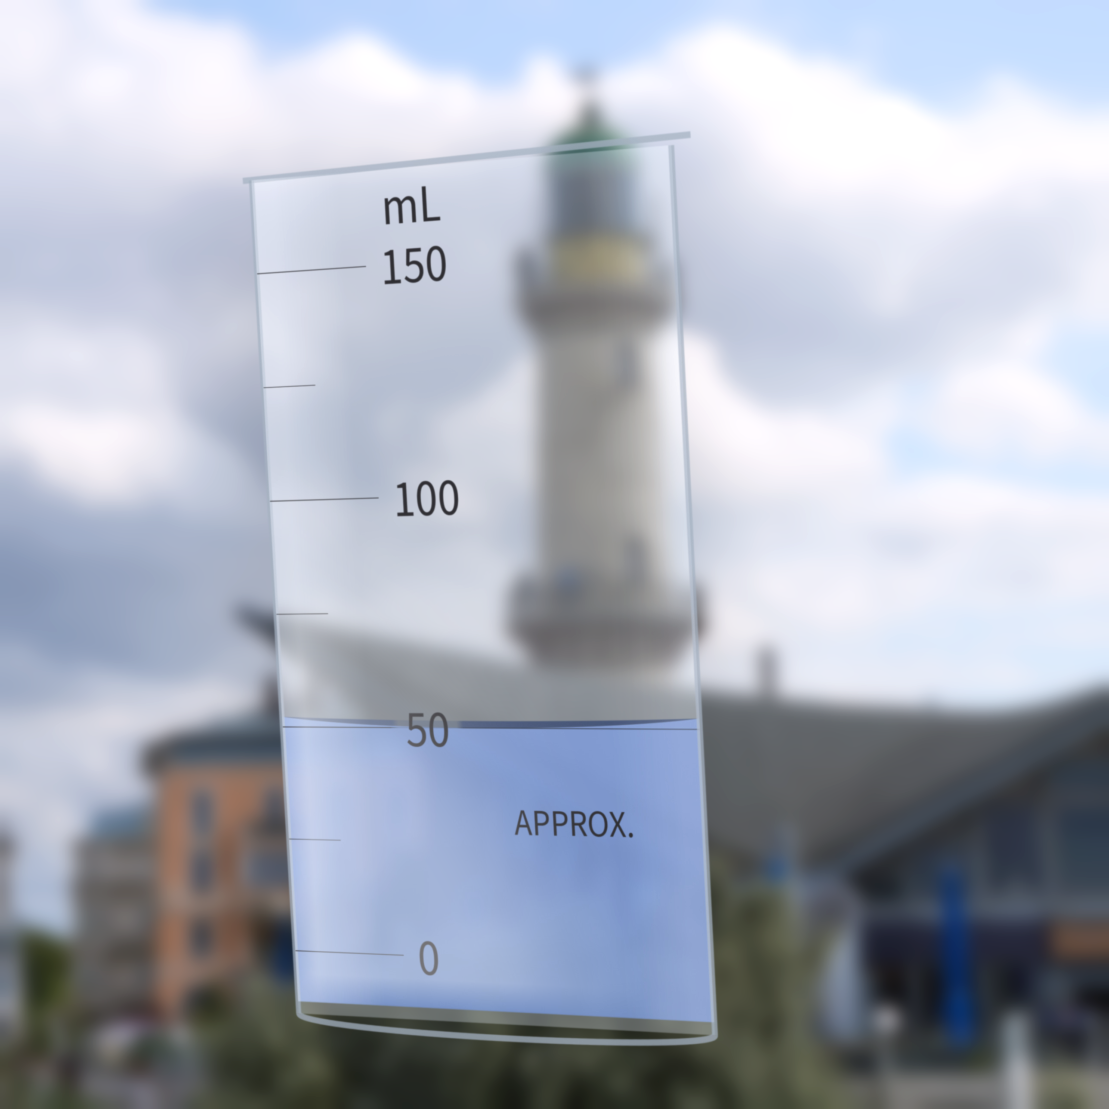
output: **50** mL
